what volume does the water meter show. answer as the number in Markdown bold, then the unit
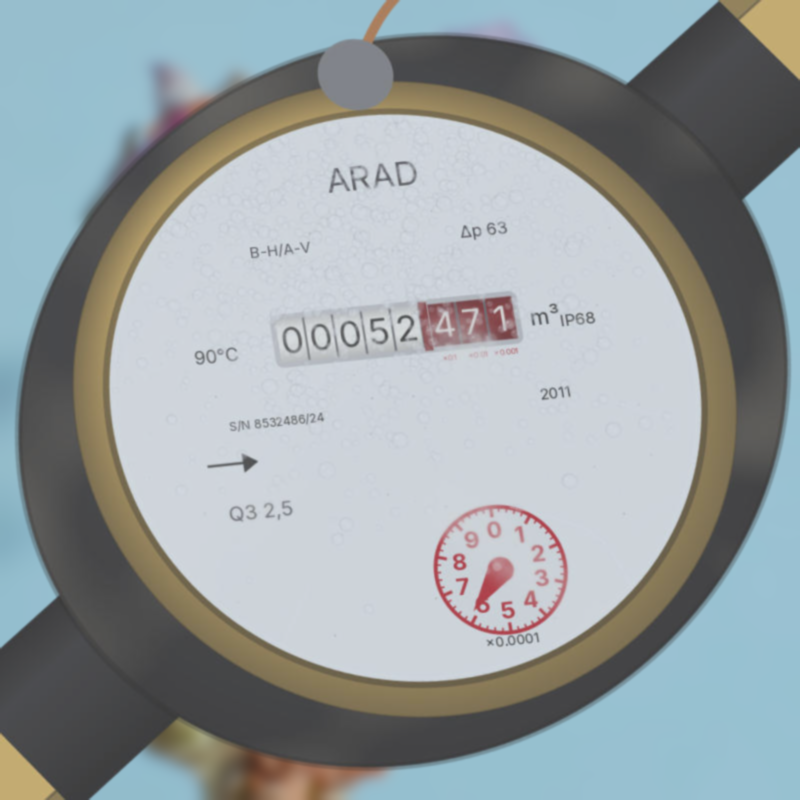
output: **52.4716** m³
